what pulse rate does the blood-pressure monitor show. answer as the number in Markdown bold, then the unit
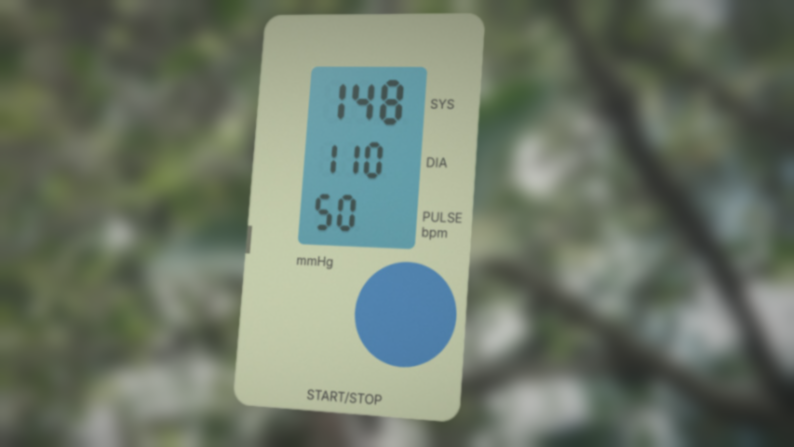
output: **50** bpm
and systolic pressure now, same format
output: **148** mmHg
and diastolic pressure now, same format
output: **110** mmHg
